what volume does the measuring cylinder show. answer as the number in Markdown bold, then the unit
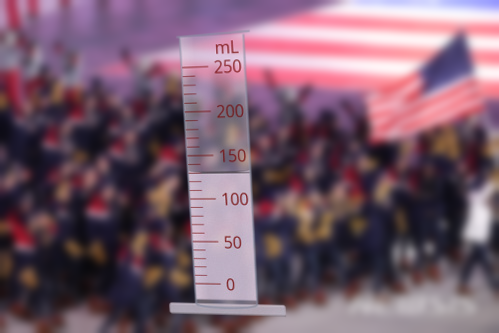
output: **130** mL
